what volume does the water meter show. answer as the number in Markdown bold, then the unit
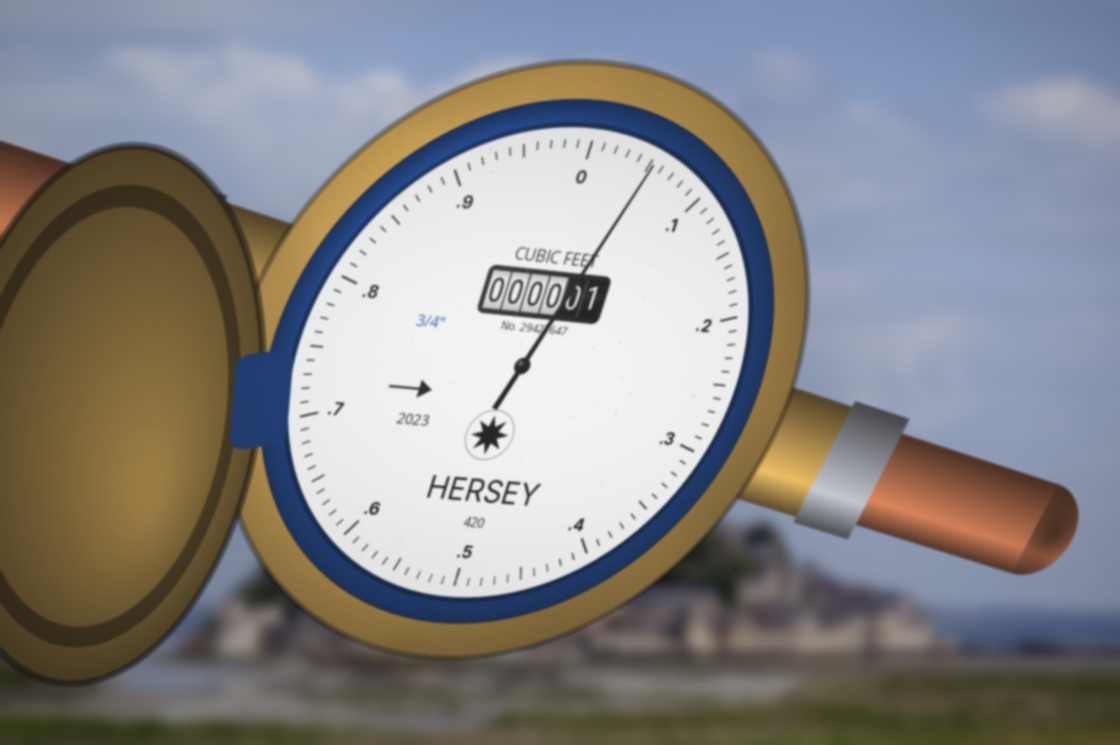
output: **1.05** ft³
